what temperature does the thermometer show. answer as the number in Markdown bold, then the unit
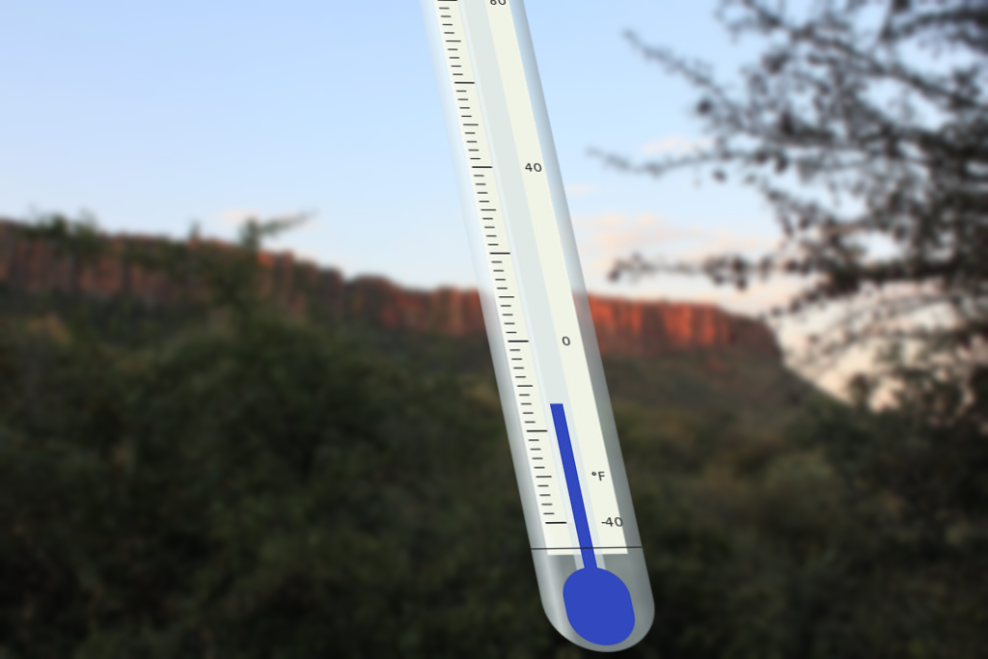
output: **-14** °F
